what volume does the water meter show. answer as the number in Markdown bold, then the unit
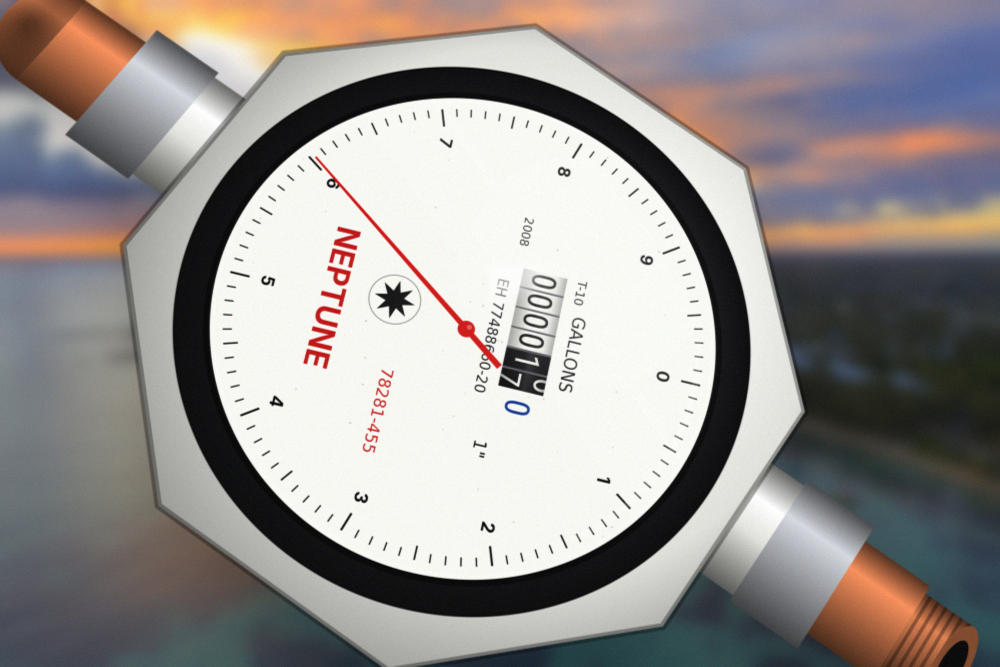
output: **166.0** gal
